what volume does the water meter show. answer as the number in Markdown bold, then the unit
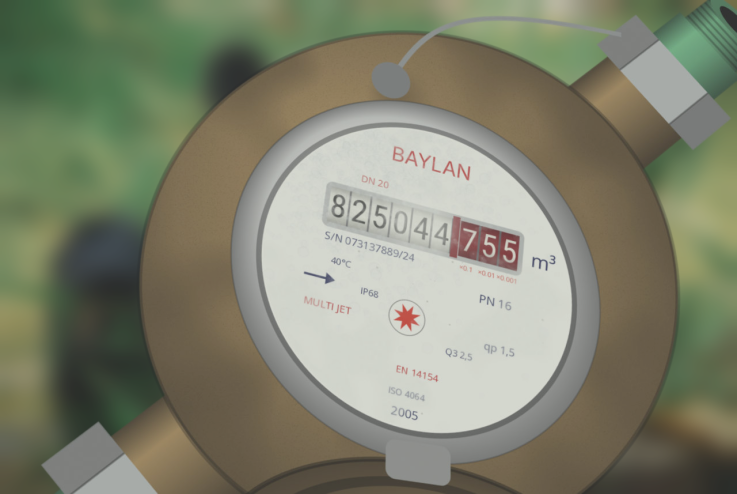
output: **825044.755** m³
